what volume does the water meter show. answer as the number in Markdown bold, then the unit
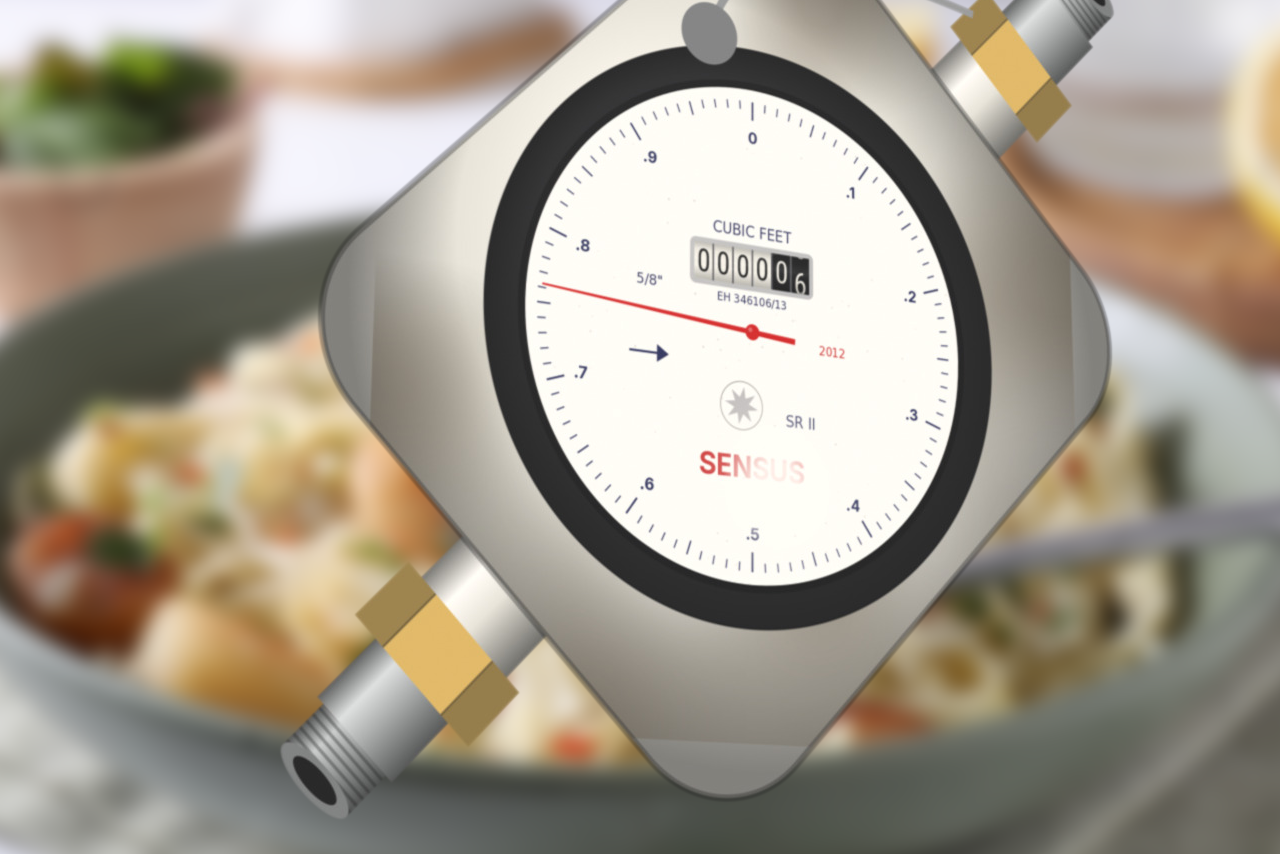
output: **5.76** ft³
